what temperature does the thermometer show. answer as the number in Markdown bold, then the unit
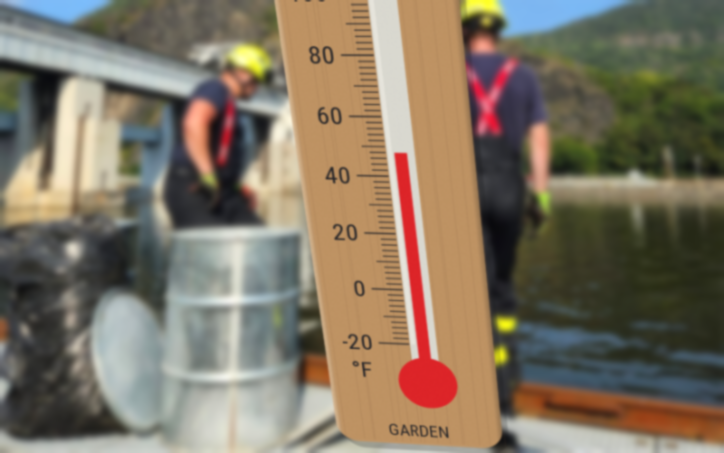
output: **48** °F
